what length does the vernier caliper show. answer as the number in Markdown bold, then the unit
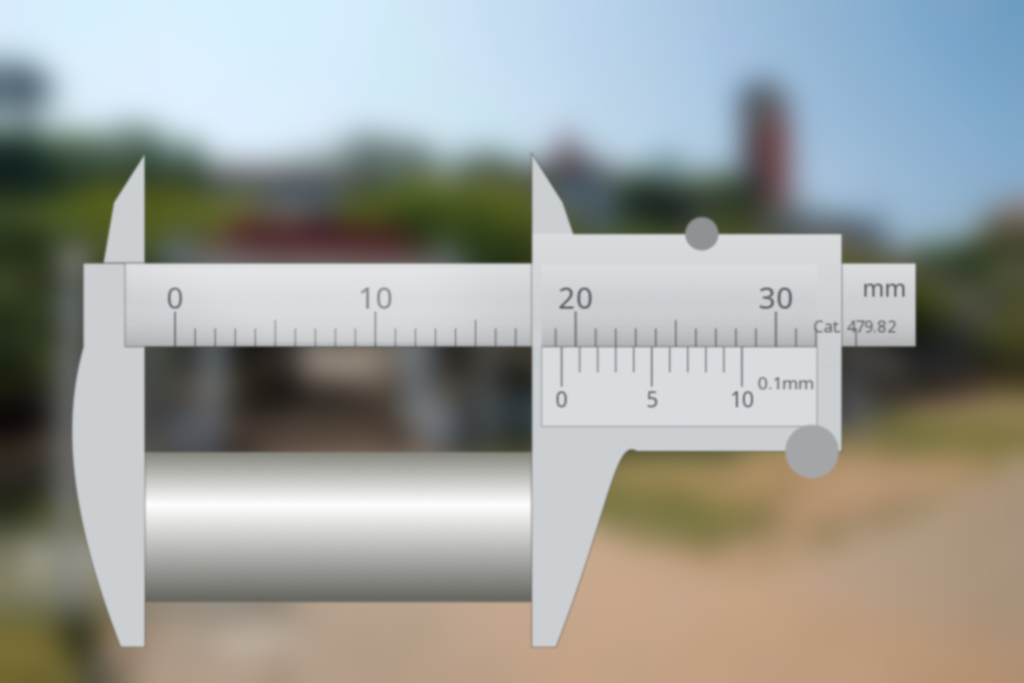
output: **19.3** mm
